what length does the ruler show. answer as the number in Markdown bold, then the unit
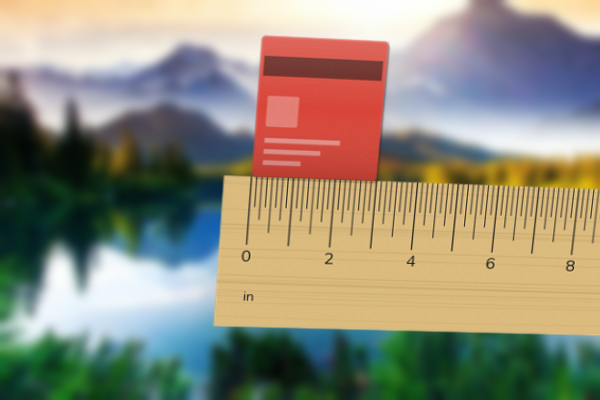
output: **3** in
